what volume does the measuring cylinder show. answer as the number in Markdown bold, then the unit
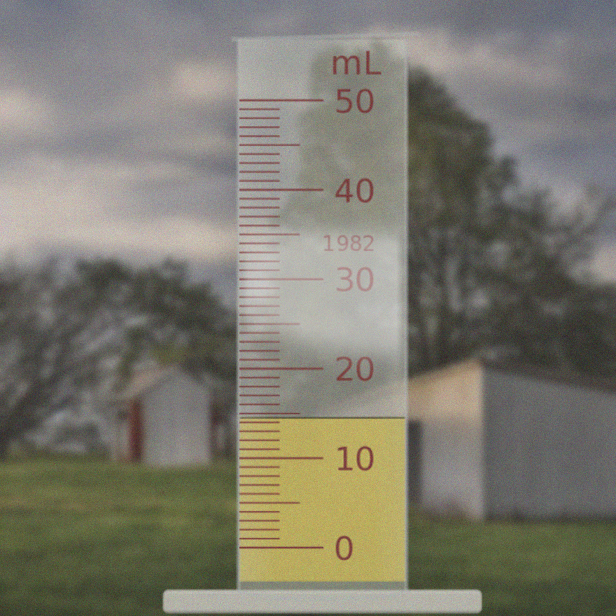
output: **14.5** mL
